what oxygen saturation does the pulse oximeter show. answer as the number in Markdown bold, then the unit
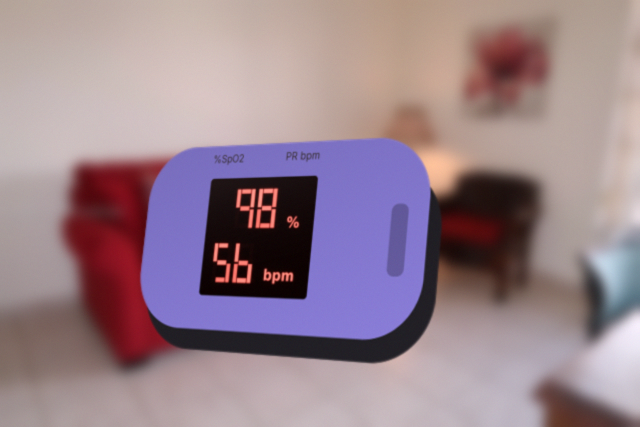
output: **98** %
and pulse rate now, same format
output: **56** bpm
